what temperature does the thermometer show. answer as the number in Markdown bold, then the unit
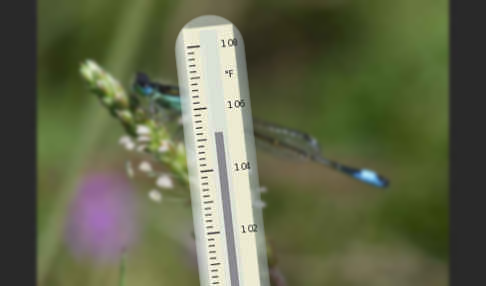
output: **105.2** °F
